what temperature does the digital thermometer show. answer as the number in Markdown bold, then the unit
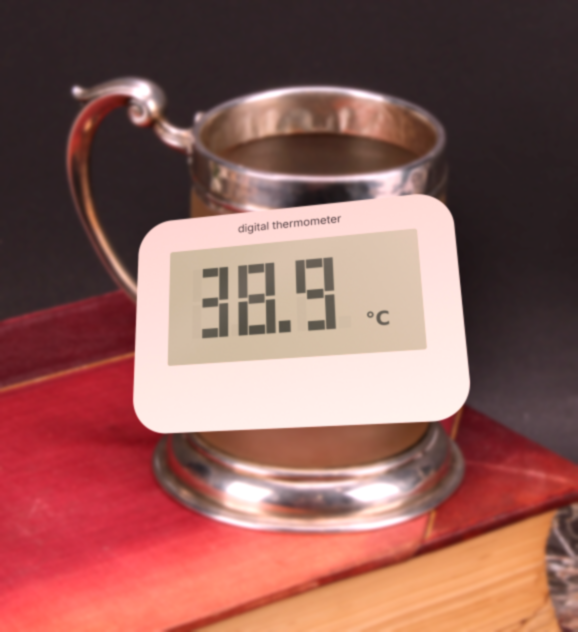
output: **38.9** °C
